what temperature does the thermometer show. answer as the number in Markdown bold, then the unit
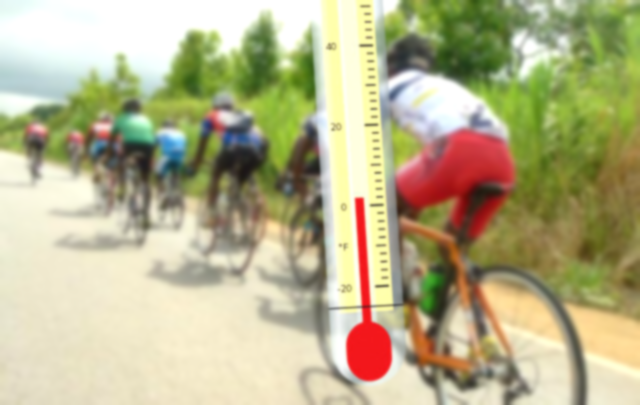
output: **2** °F
